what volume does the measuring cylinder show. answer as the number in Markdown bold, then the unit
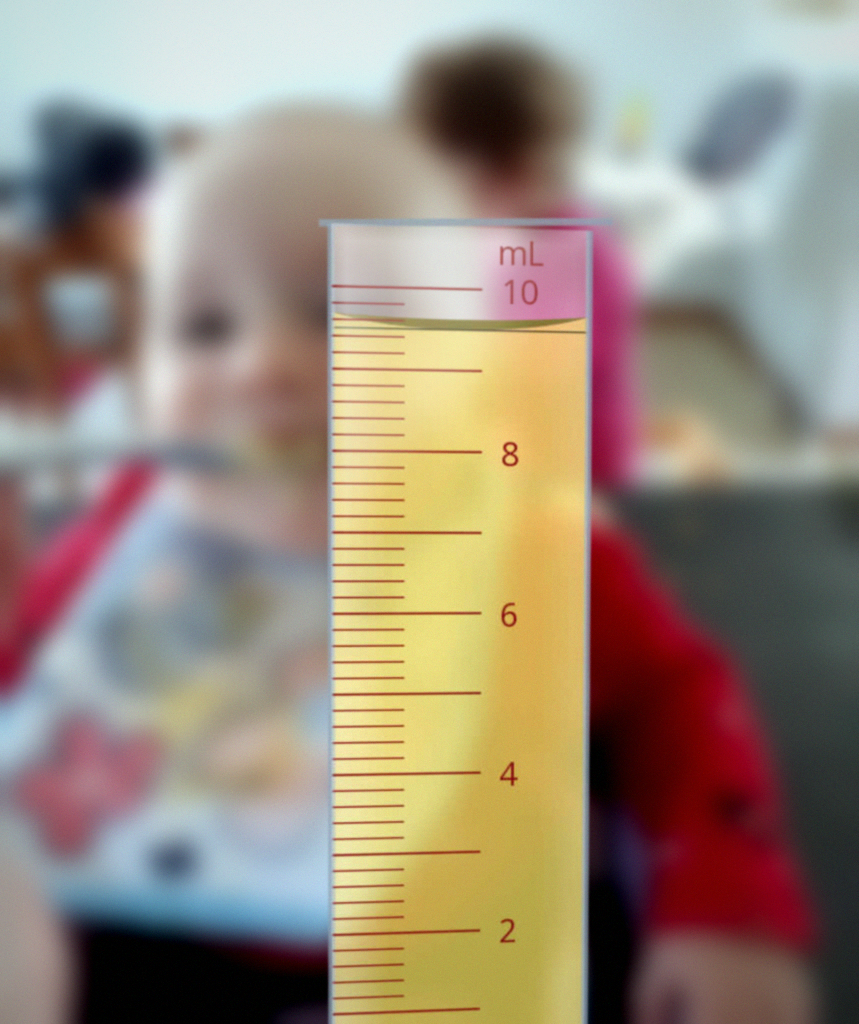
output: **9.5** mL
